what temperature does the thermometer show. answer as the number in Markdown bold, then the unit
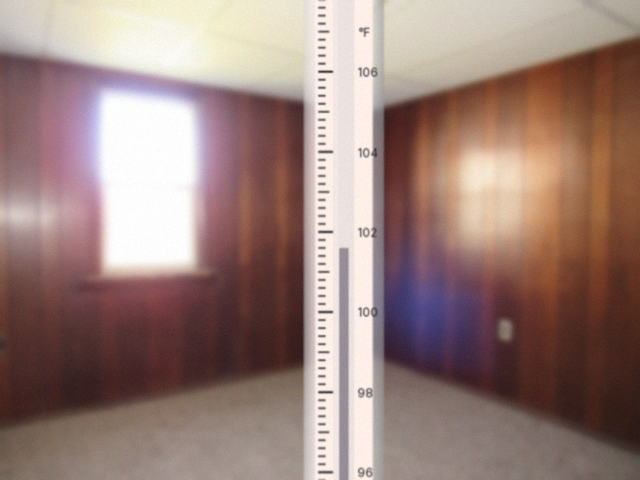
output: **101.6** °F
